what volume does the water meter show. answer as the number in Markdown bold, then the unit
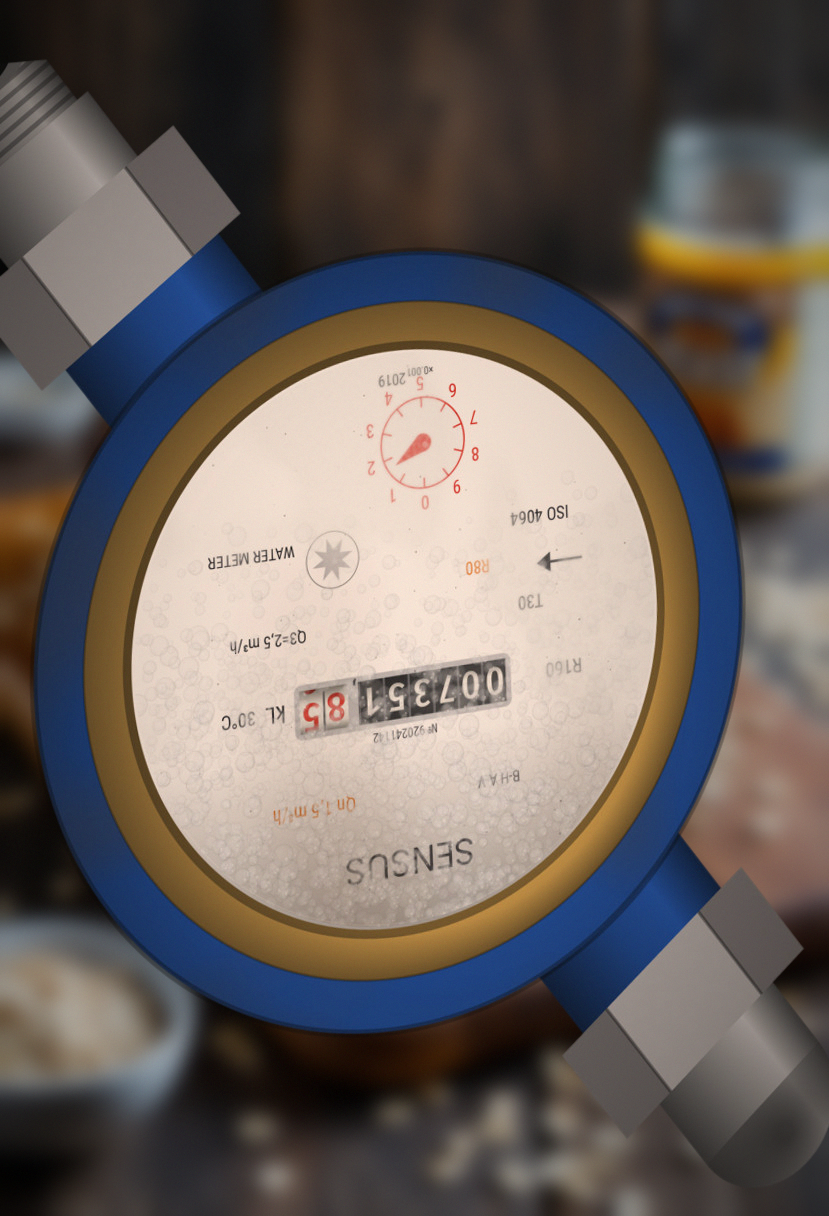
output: **7351.851** kL
